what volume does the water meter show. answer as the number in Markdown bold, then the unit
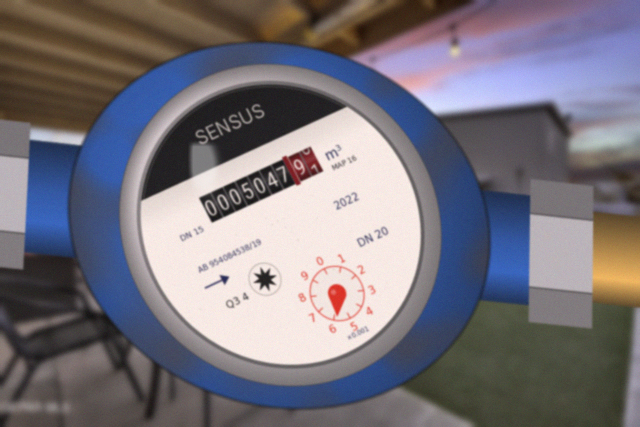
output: **5047.905** m³
